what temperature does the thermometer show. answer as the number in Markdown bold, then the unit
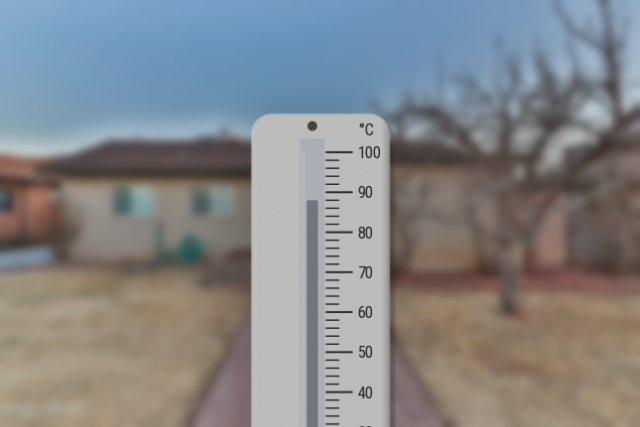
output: **88** °C
